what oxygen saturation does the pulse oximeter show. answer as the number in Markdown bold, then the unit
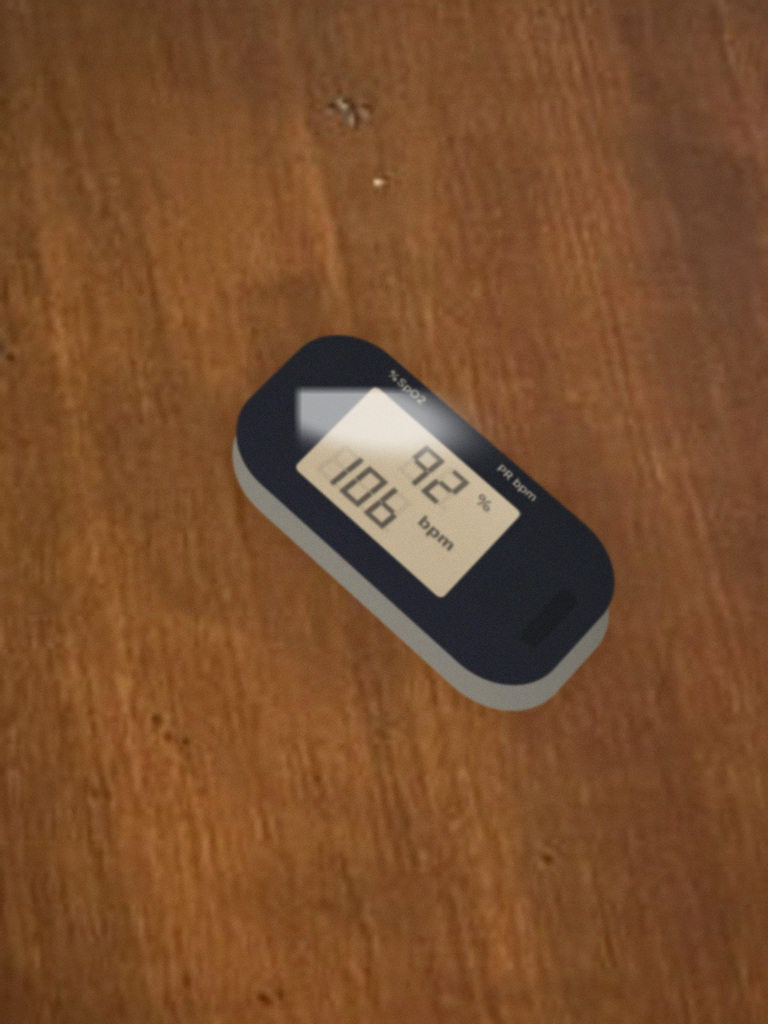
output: **92** %
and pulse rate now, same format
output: **106** bpm
